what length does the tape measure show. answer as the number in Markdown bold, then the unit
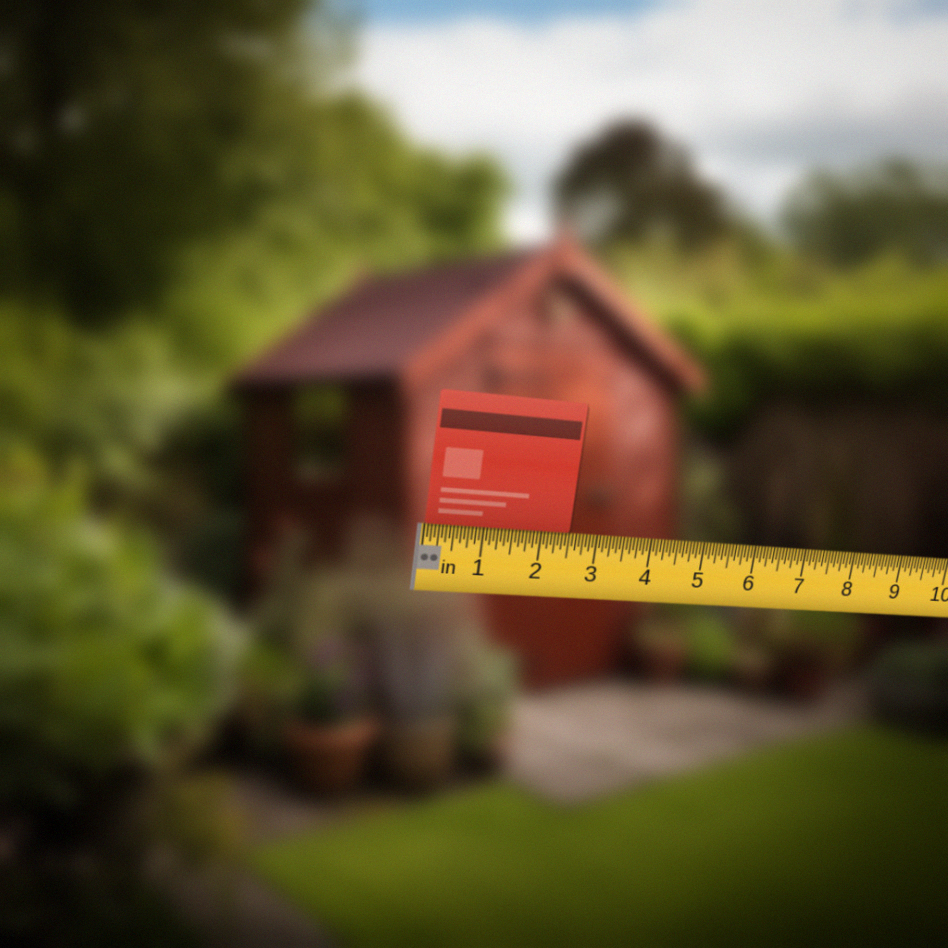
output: **2.5** in
